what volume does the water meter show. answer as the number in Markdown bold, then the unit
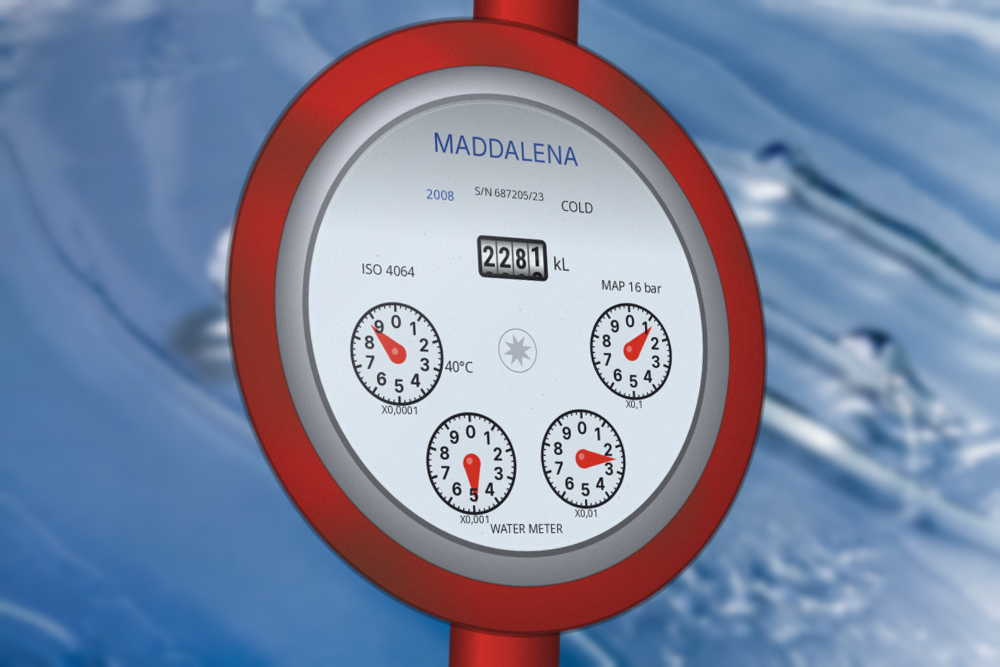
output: **2281.1248** kL
